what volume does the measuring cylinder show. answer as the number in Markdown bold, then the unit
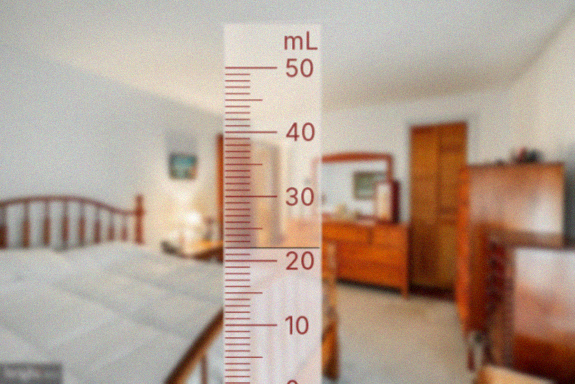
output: **22** mL
